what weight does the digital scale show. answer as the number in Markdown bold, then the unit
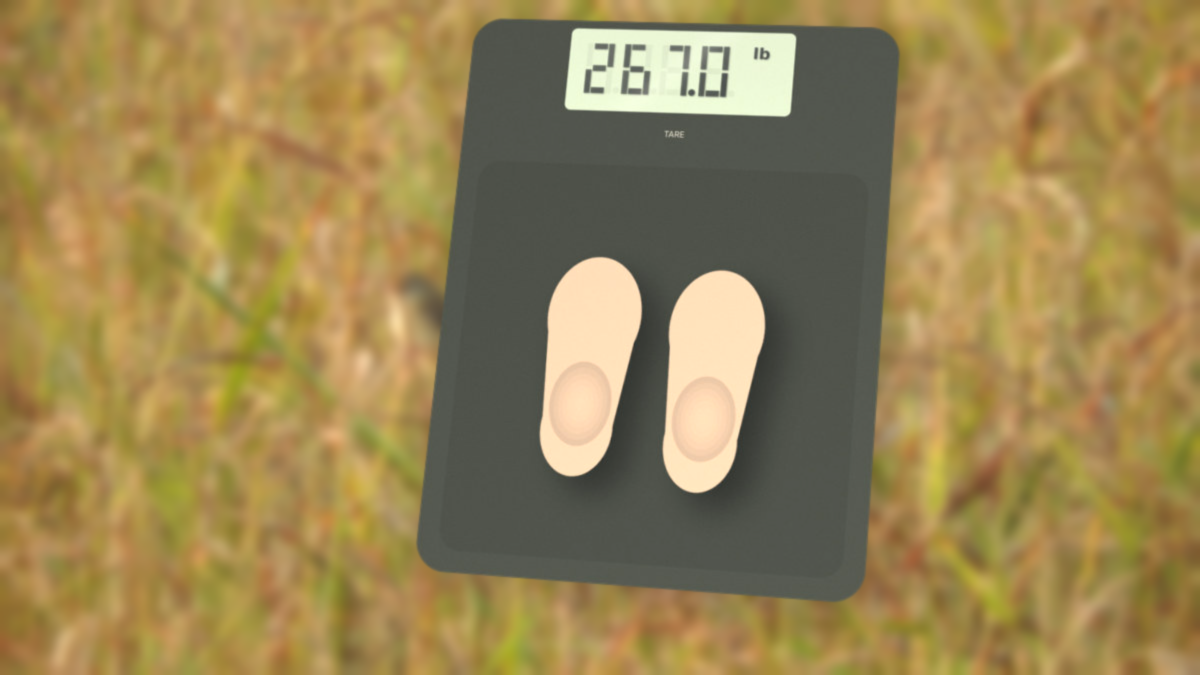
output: **267.0** lb
